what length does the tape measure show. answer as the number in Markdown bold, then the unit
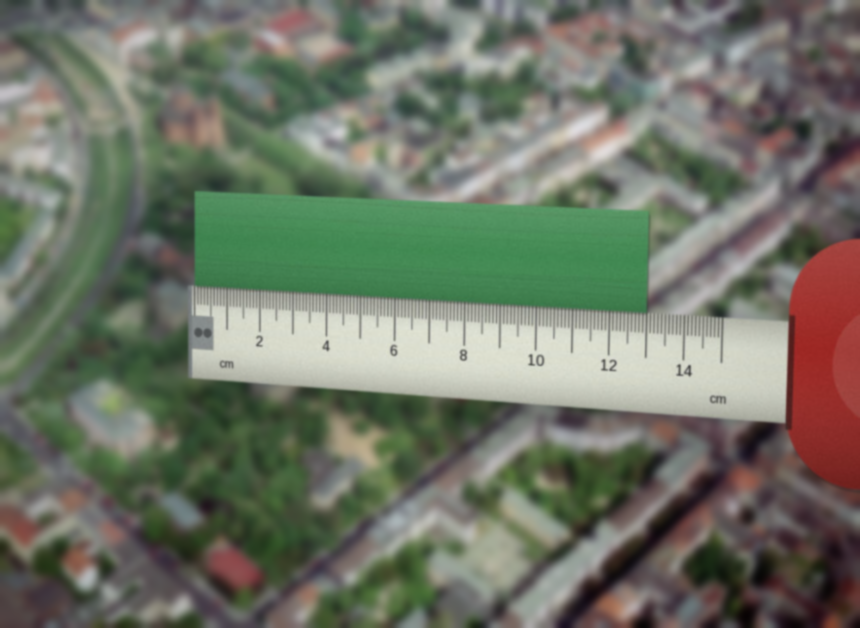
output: **13** cm
